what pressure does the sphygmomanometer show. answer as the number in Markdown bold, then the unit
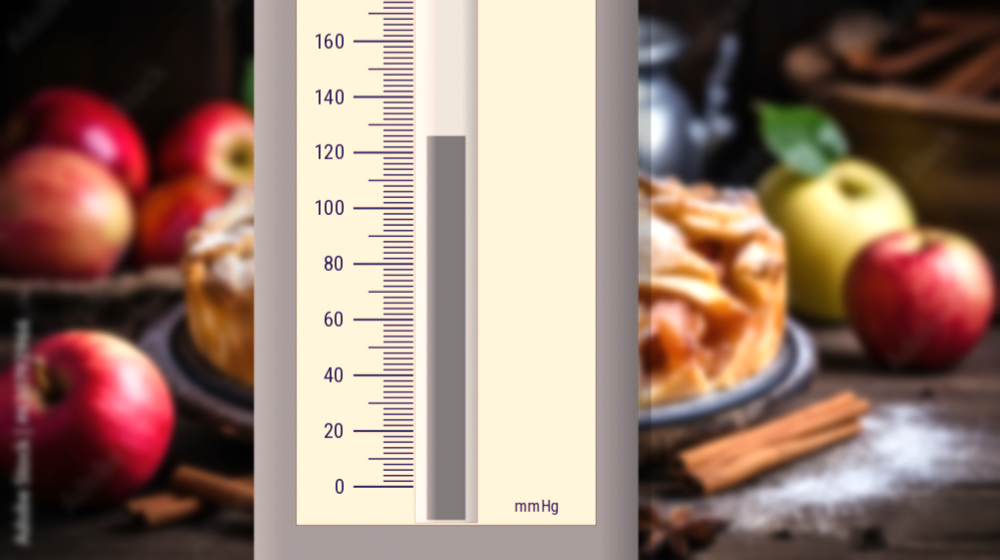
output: **126** mmHg
